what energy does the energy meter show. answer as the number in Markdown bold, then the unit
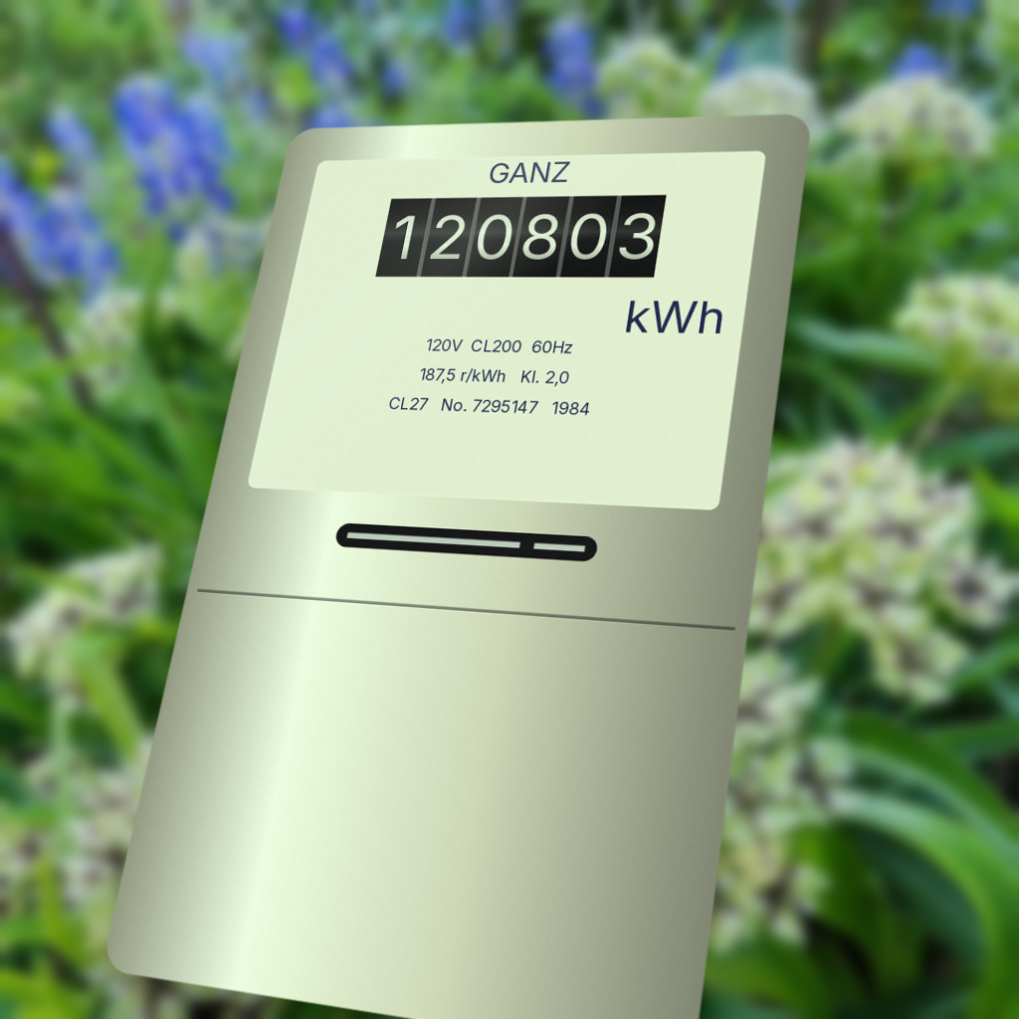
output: **120803** kWh
